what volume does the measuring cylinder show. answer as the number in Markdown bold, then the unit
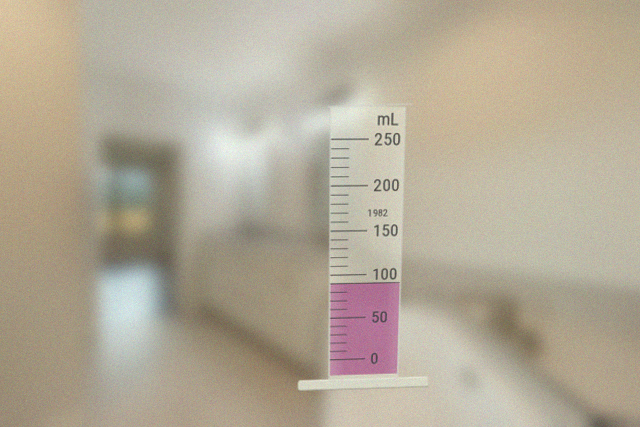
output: **90** mL
